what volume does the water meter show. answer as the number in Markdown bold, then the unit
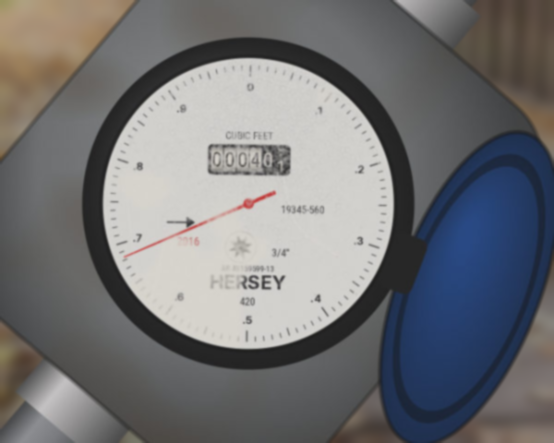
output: **400.68** ft³
